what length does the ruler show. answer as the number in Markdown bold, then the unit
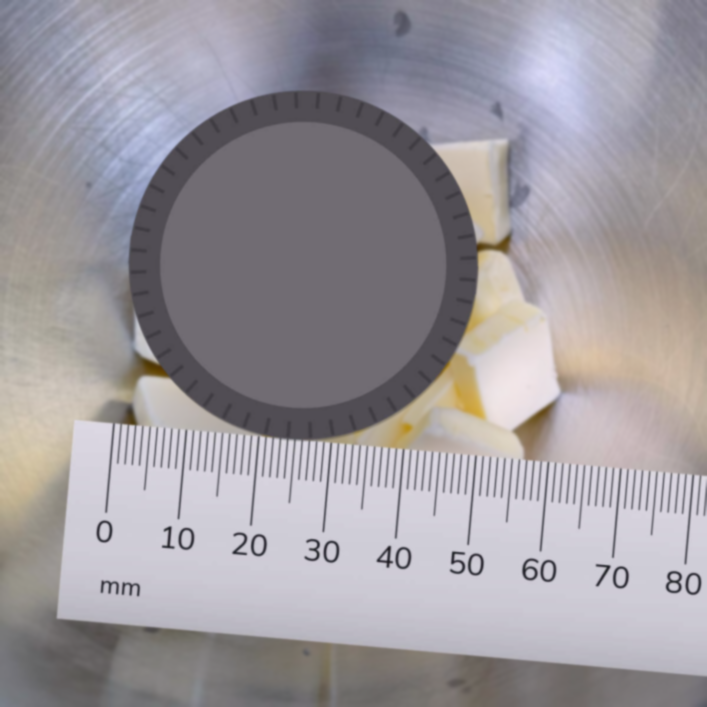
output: **48** mm
